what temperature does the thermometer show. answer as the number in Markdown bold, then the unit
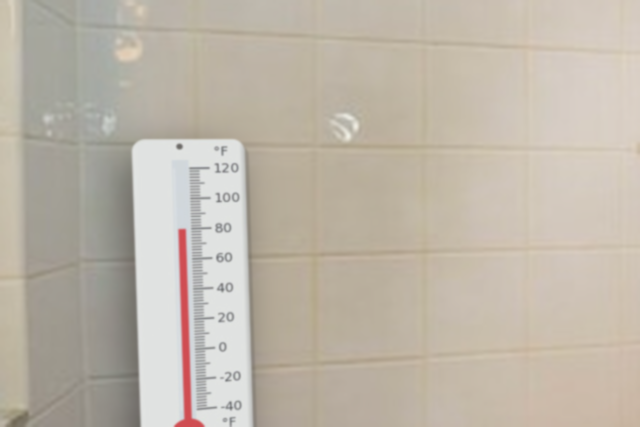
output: **80** °F
